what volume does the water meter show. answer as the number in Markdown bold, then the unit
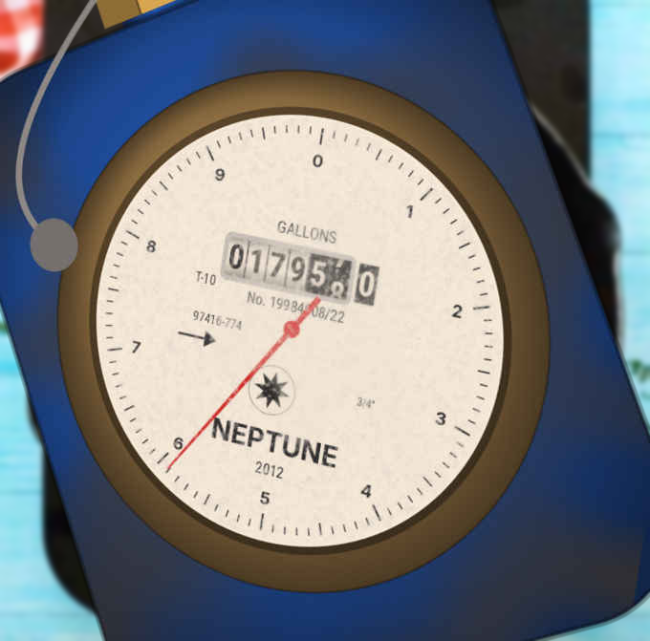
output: **179575.9** gal
